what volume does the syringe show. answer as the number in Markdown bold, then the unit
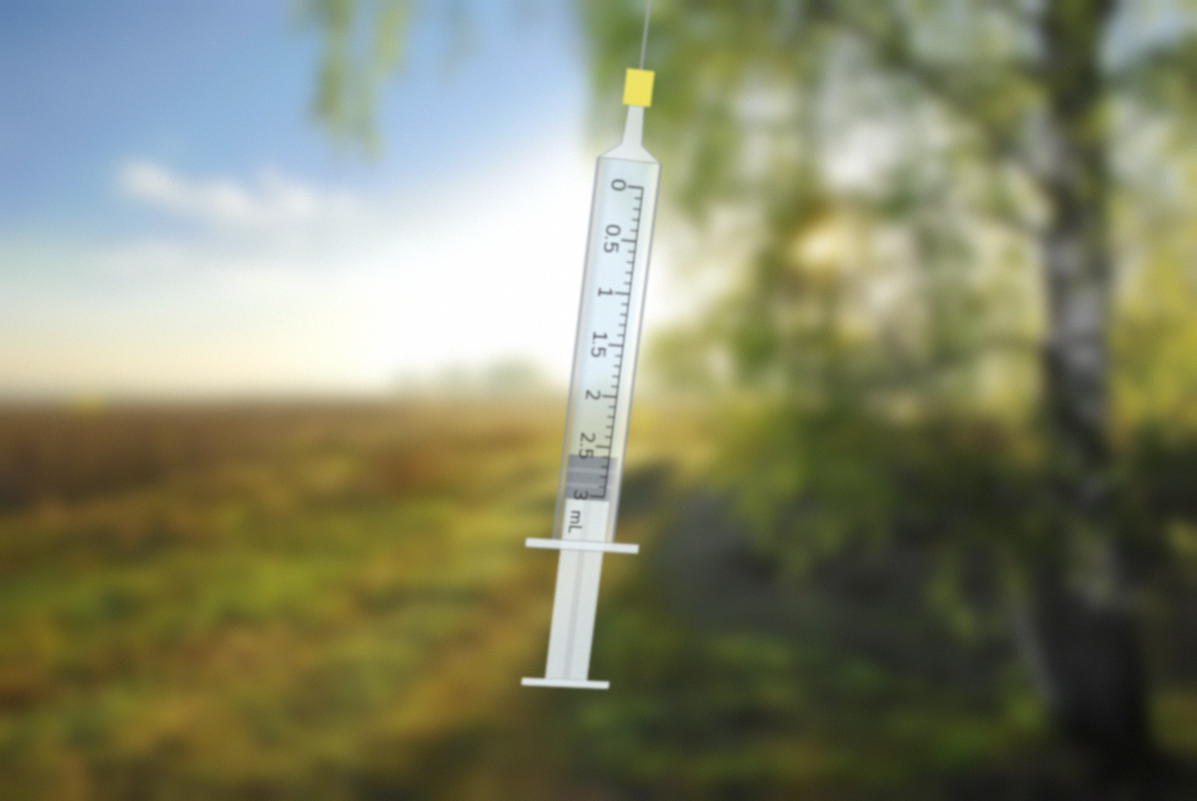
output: **2.6** mL
